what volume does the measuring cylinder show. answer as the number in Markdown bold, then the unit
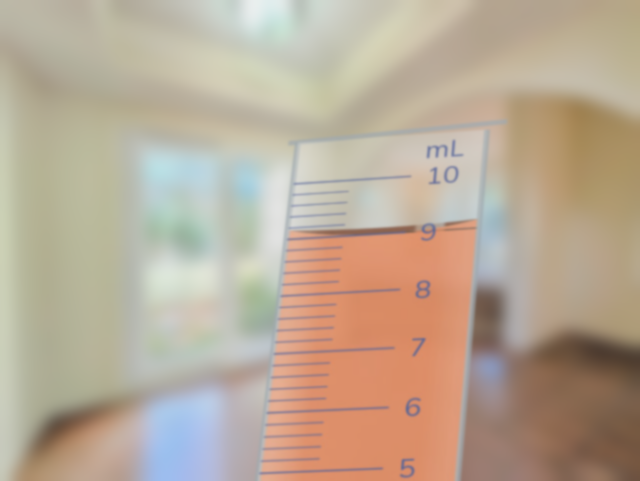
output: **9** mL
